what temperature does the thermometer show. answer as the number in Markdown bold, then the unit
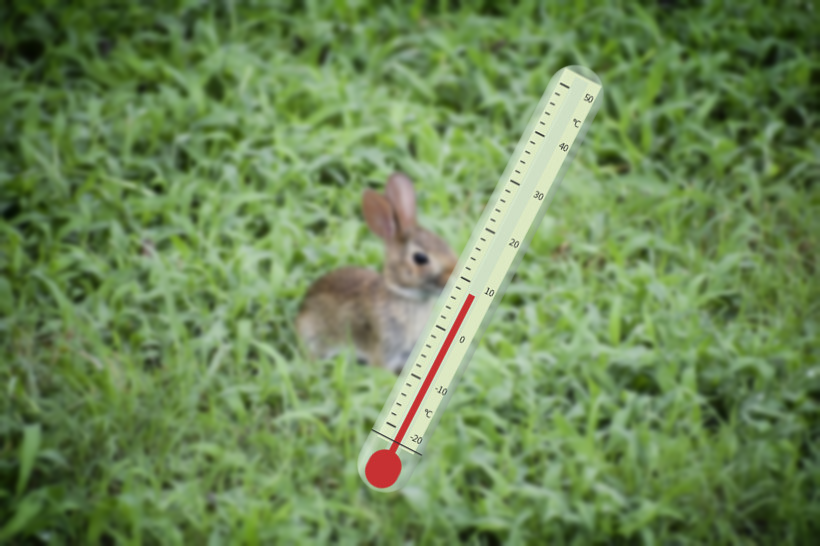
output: **8** °C
